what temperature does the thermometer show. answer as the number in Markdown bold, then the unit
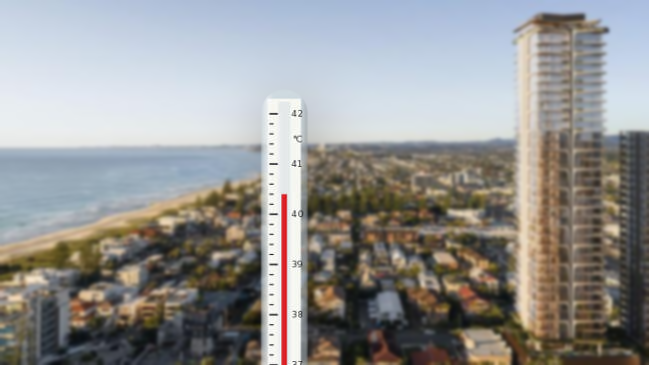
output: **40.4** °C
